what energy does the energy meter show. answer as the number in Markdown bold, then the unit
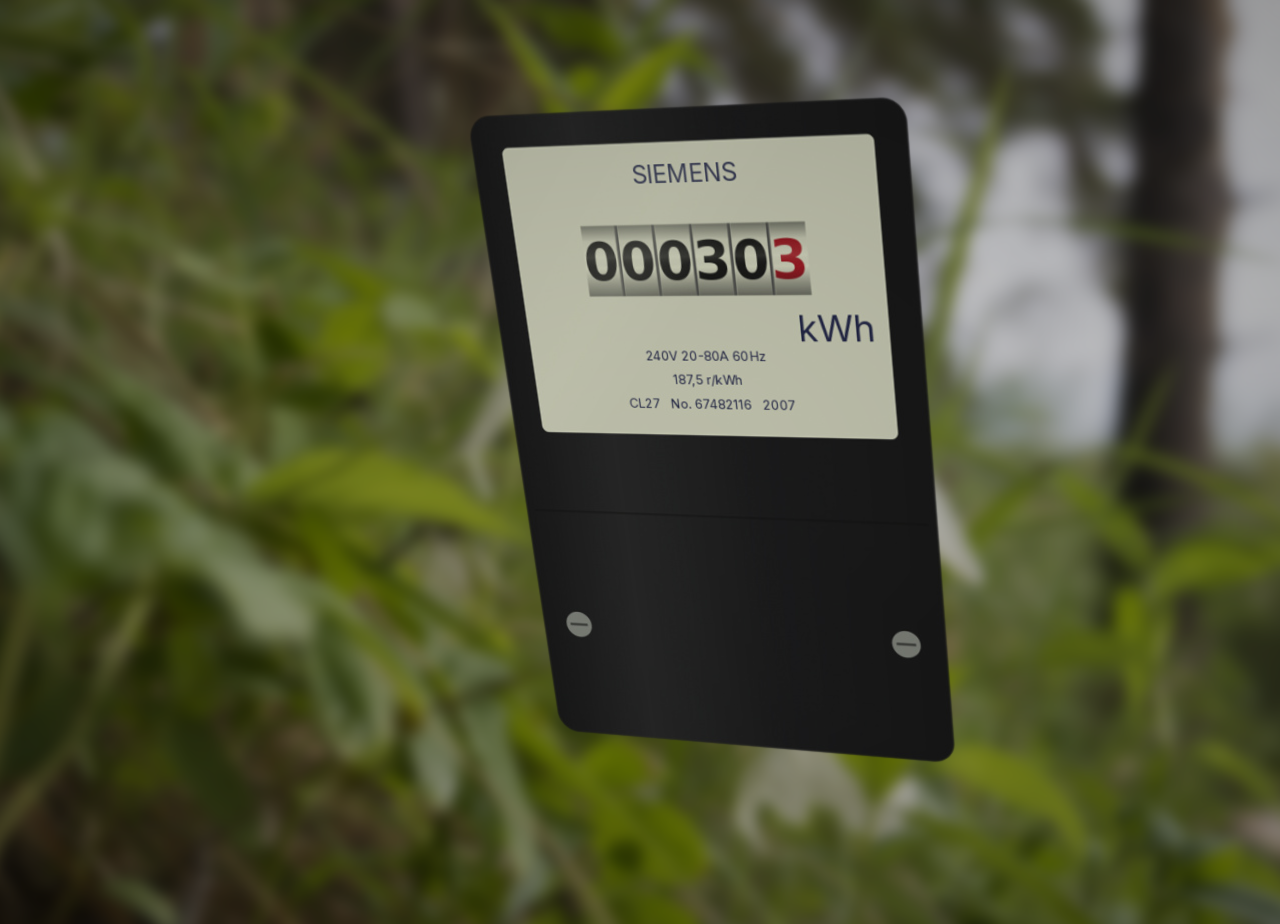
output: **30.3** kWh
